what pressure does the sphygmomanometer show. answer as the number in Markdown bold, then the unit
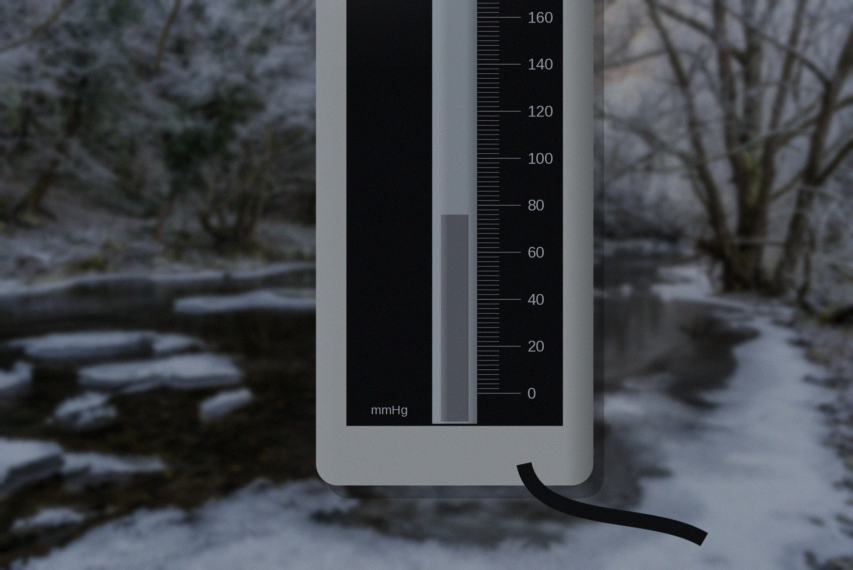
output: **76** mmHg
